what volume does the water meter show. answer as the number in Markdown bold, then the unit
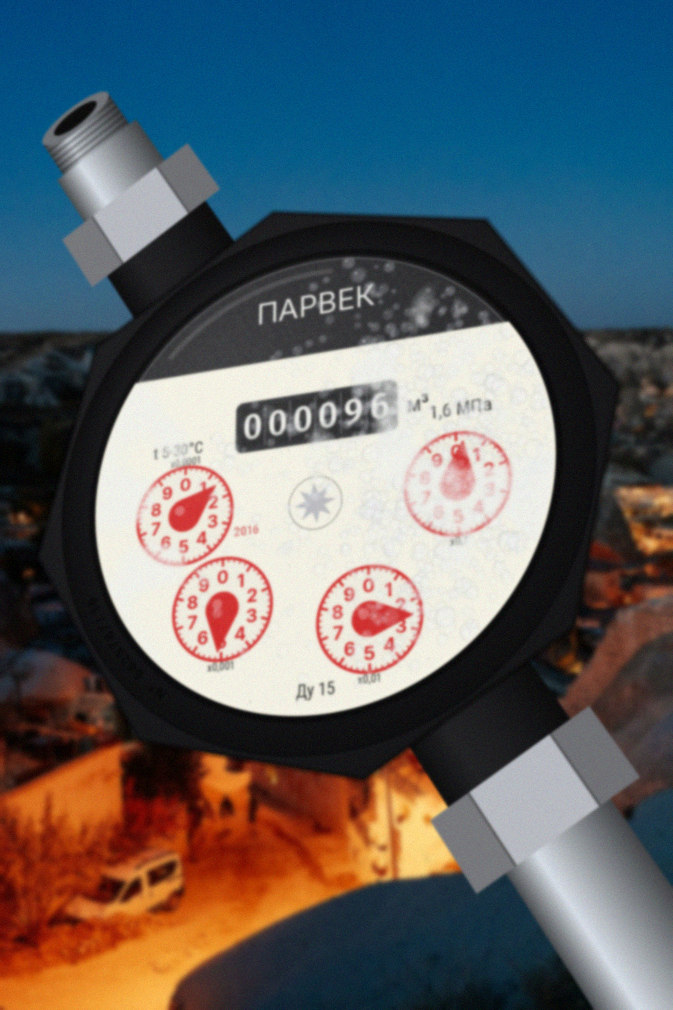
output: **96.0251** m³
